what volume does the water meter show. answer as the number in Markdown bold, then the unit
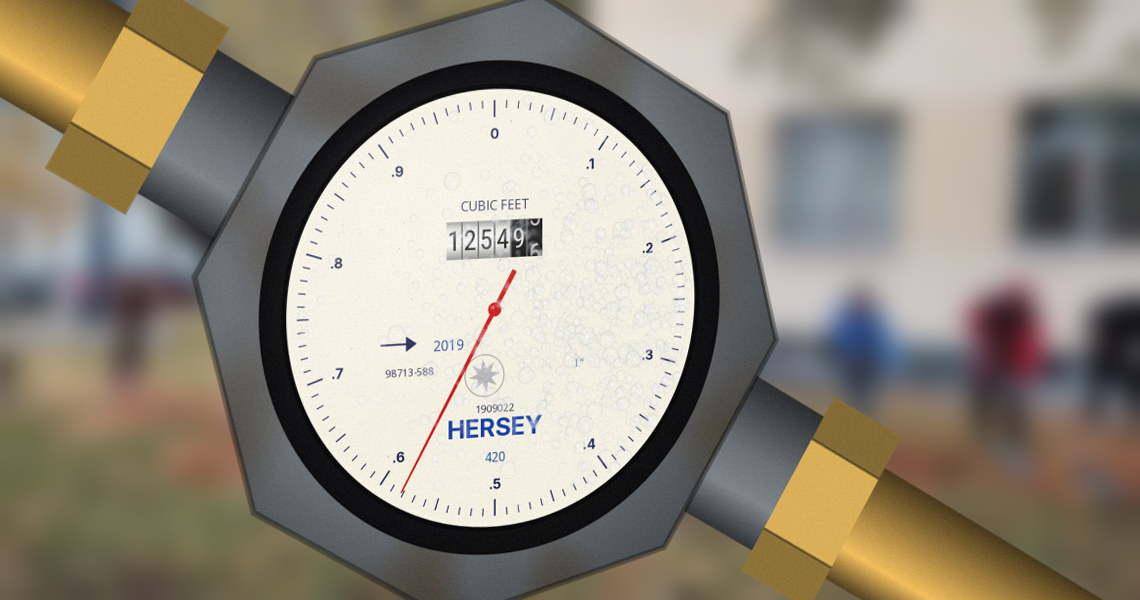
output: **125495.58** ft³
